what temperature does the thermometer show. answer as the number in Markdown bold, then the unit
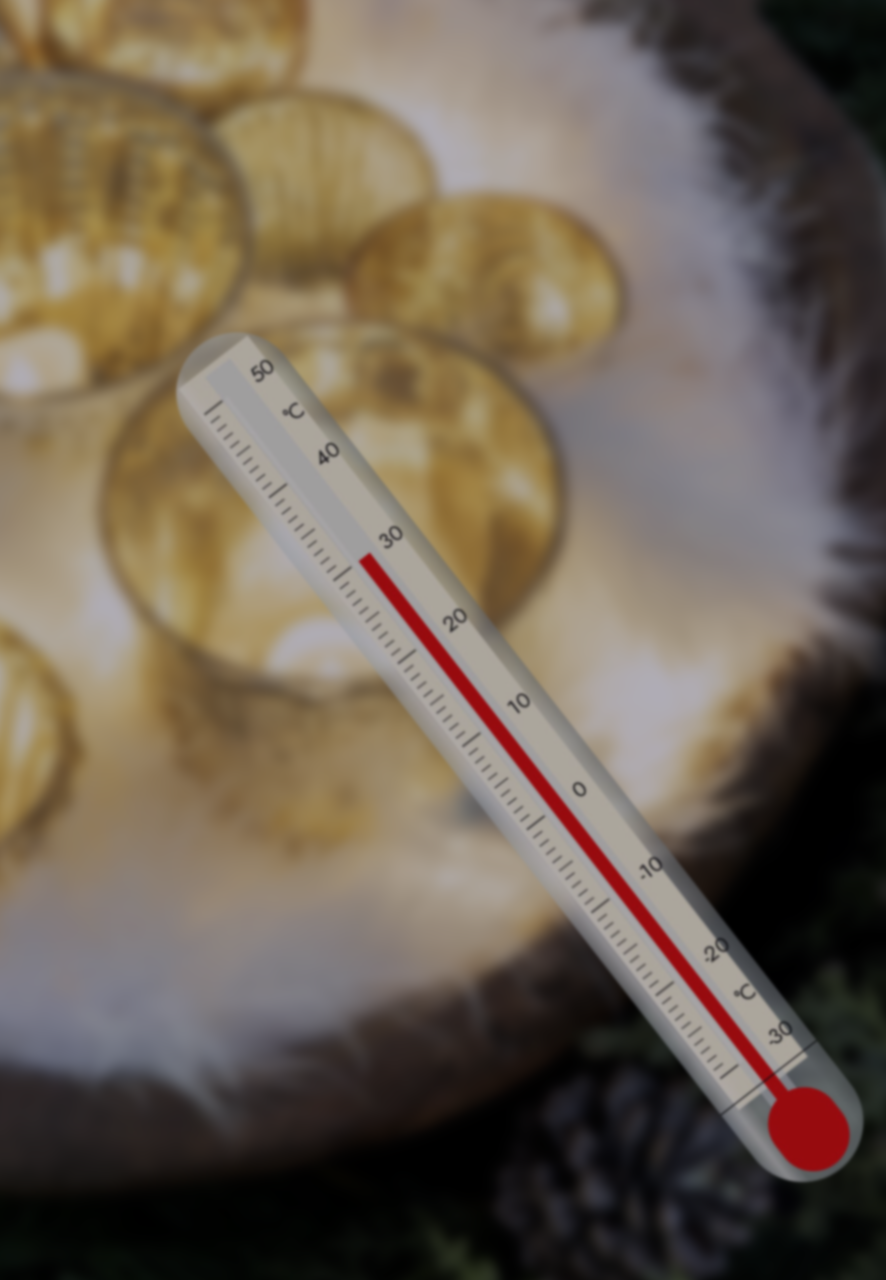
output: **30** °C
